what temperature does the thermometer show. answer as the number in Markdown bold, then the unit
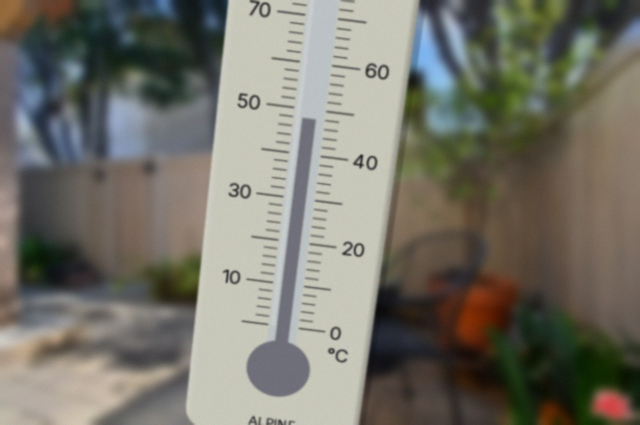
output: **48** °C
